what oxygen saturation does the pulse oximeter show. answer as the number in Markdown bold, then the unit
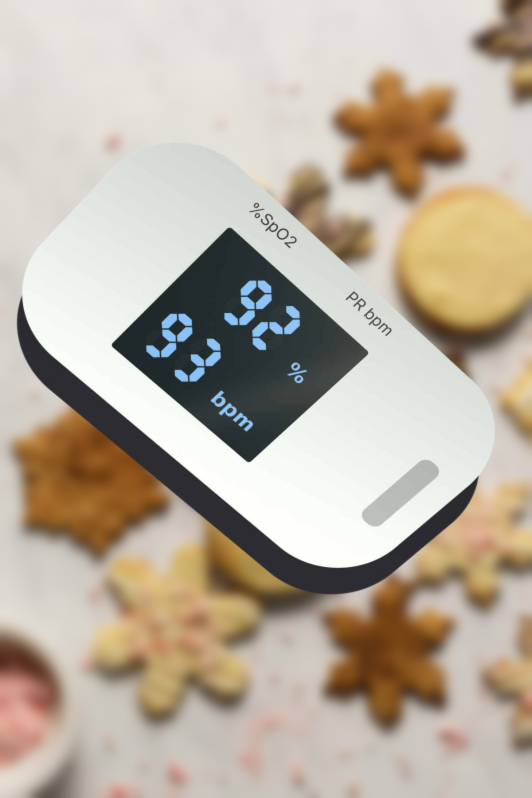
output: **92** %
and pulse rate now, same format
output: **93** bpm
